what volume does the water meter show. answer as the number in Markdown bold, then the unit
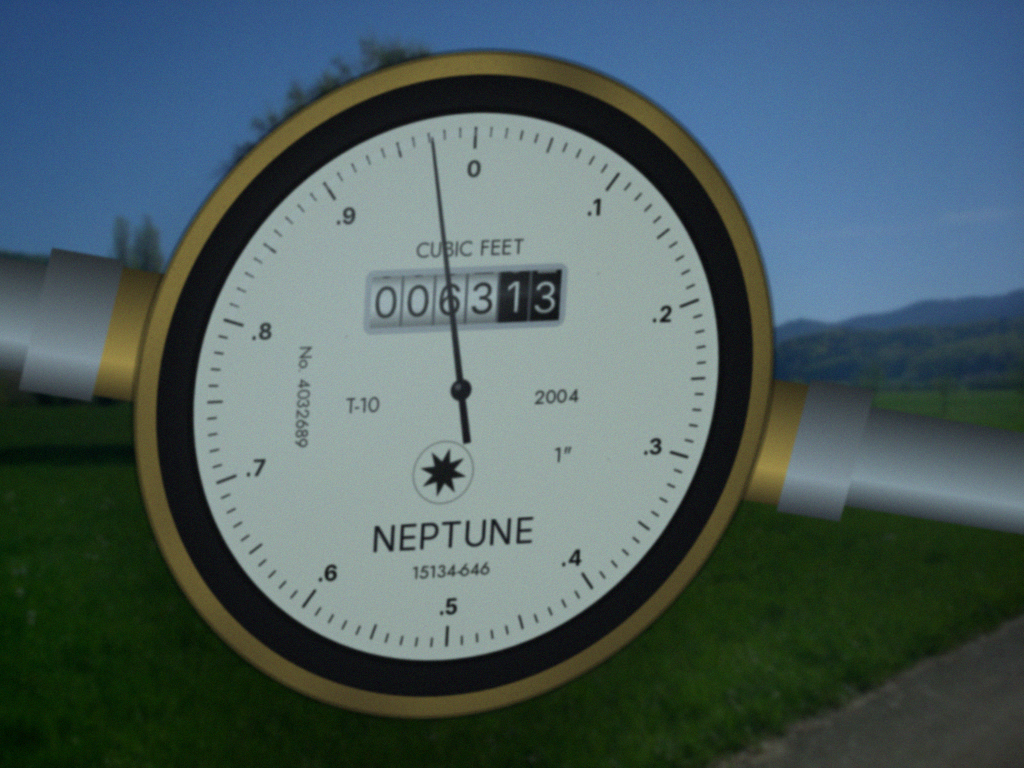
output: **6312.97** ft³
